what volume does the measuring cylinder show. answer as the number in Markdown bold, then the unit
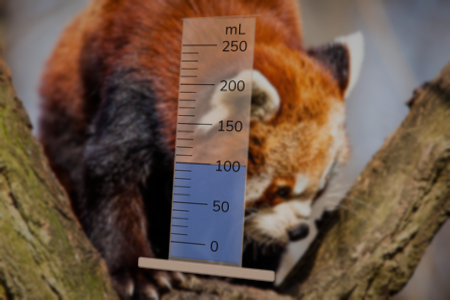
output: **100** mL
